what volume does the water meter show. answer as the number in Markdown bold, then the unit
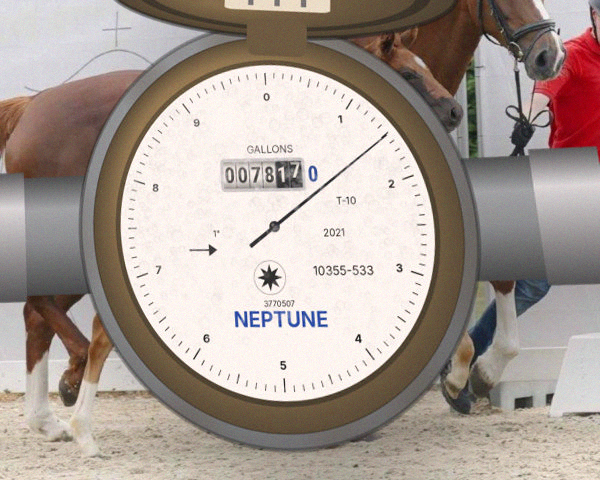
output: **78171.5** gal
